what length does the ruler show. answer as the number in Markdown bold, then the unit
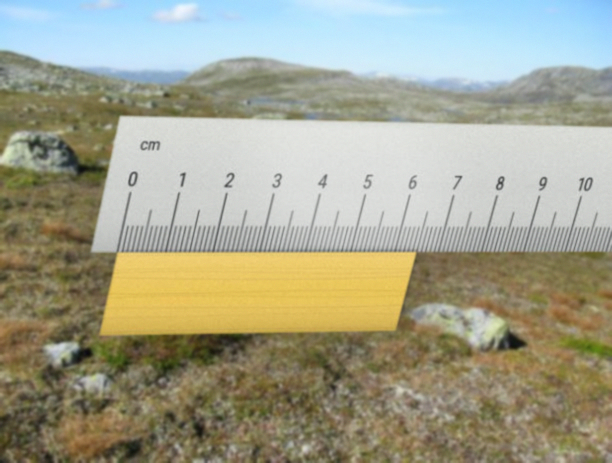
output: **6.5** cm
